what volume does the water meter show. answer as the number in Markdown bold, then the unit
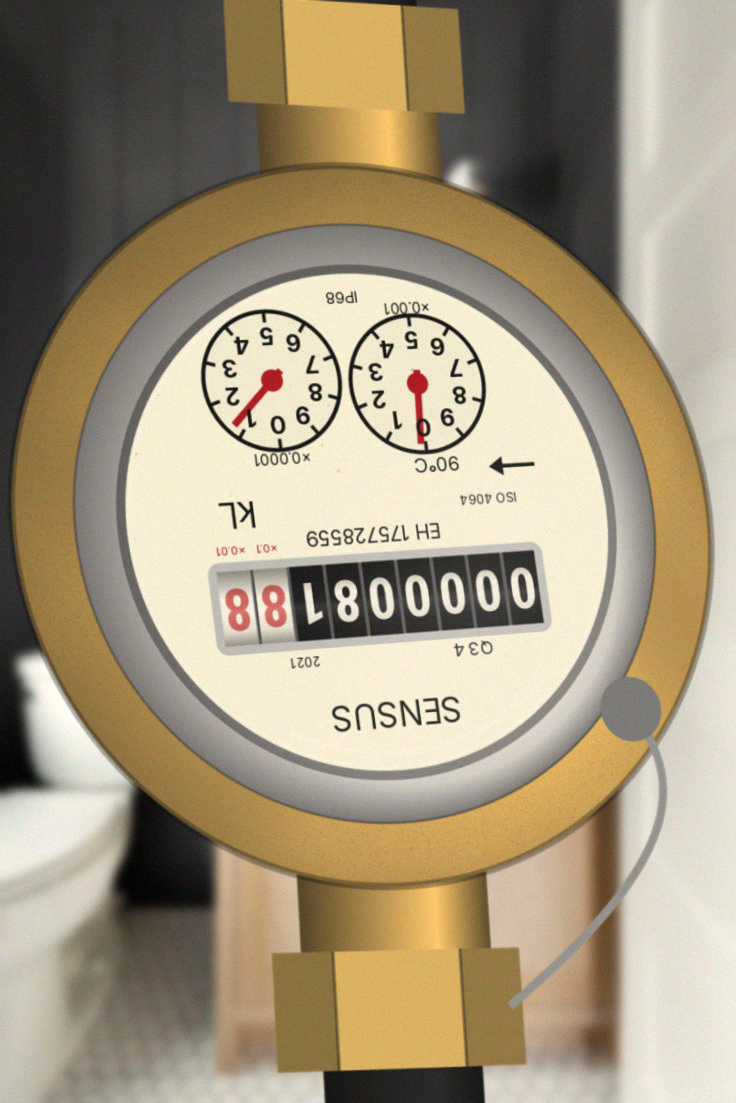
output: **81.8801** kL
